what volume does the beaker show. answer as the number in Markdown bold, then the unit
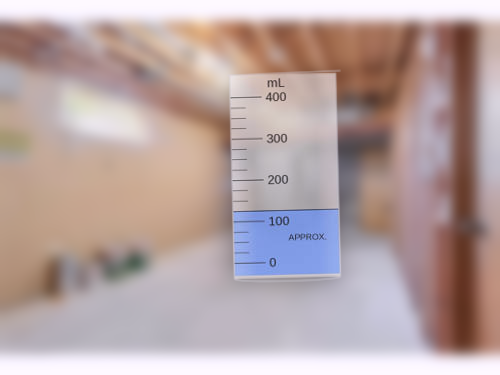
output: **125** mL
